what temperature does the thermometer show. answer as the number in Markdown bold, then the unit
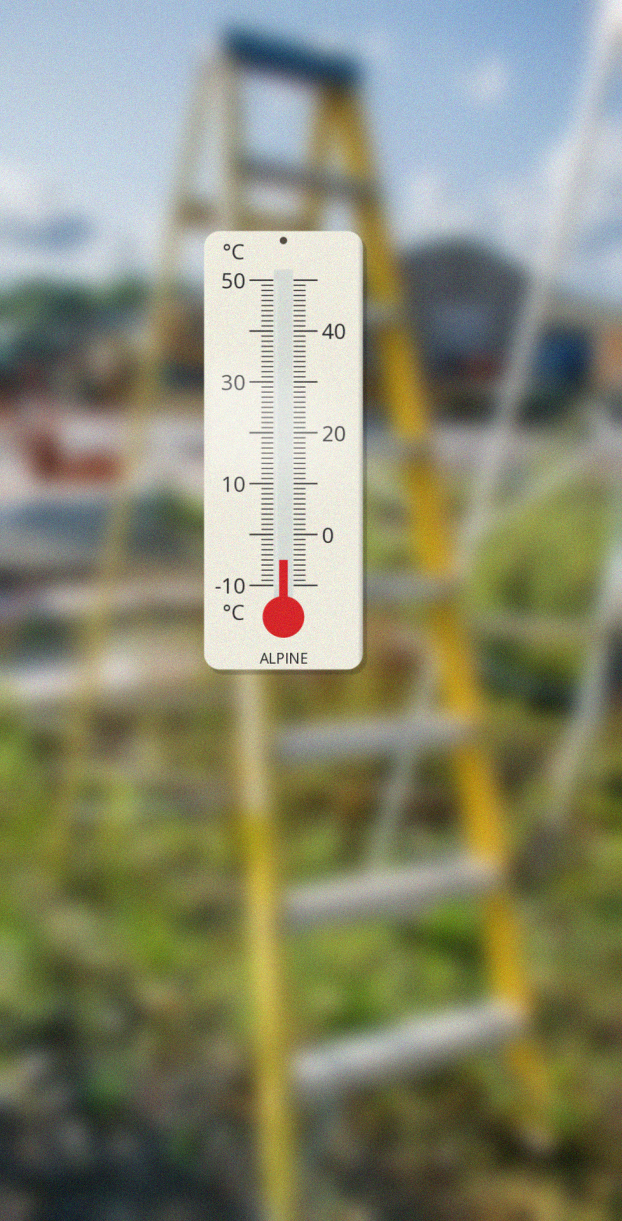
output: **-5** °C
